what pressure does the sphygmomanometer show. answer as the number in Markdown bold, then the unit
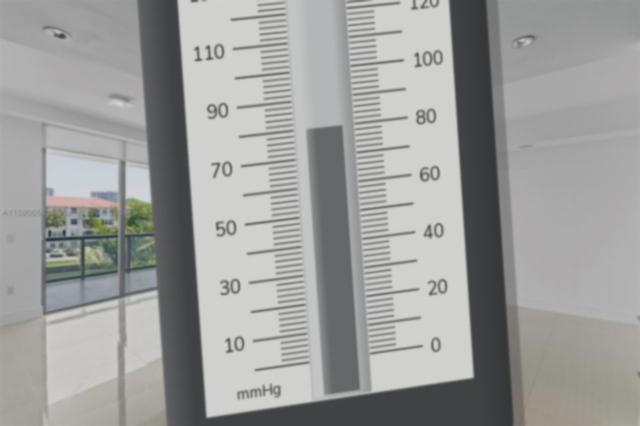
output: **80** mmHg
